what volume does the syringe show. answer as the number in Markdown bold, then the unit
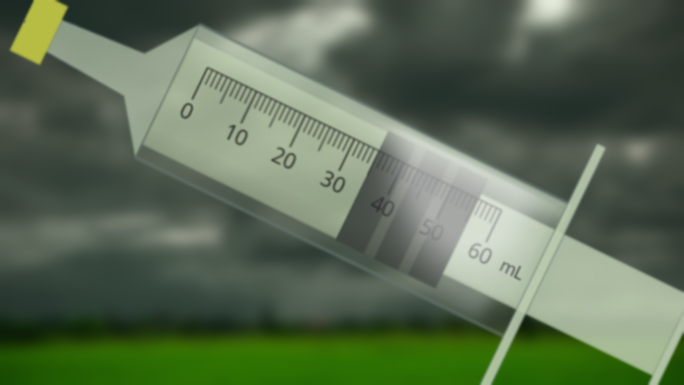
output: **35** mL
